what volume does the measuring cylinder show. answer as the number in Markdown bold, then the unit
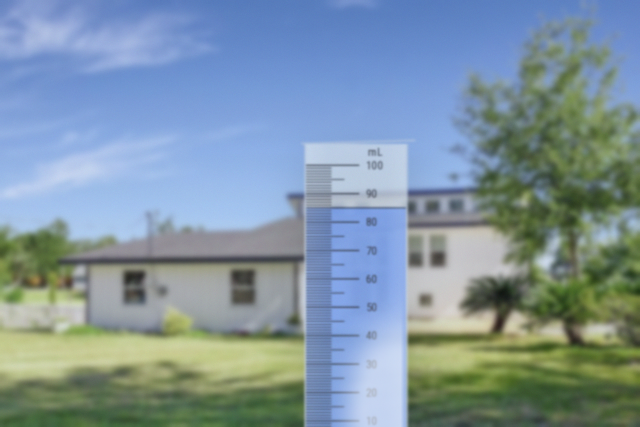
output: **85** mL
